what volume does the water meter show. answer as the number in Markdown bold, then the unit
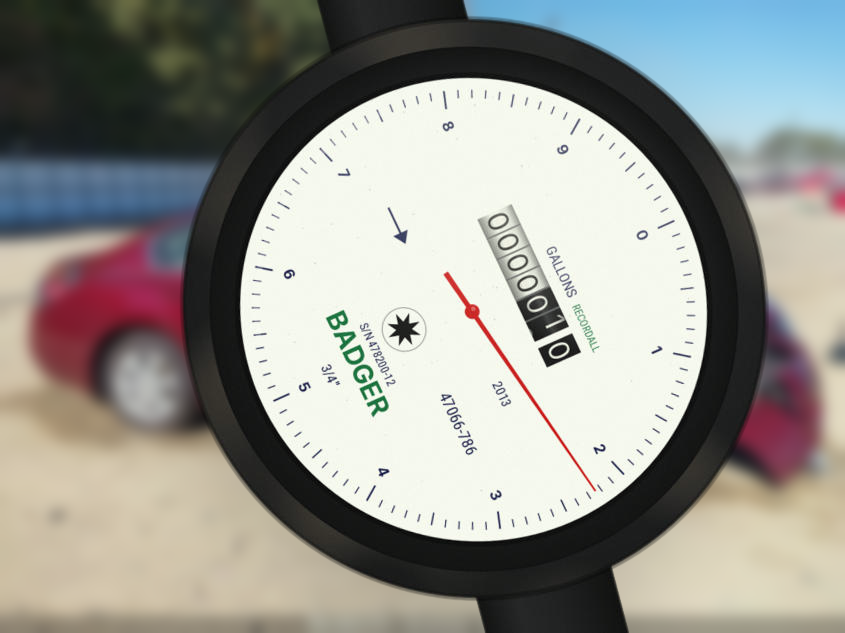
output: **12.2** gal
